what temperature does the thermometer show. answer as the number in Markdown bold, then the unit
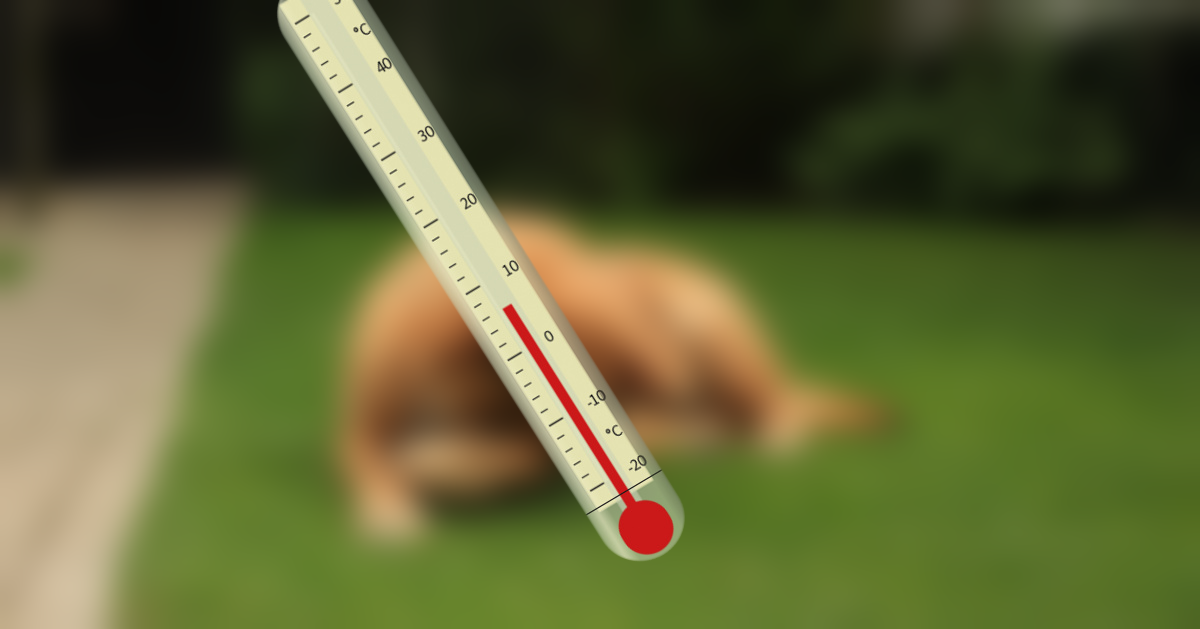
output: **6** °C
